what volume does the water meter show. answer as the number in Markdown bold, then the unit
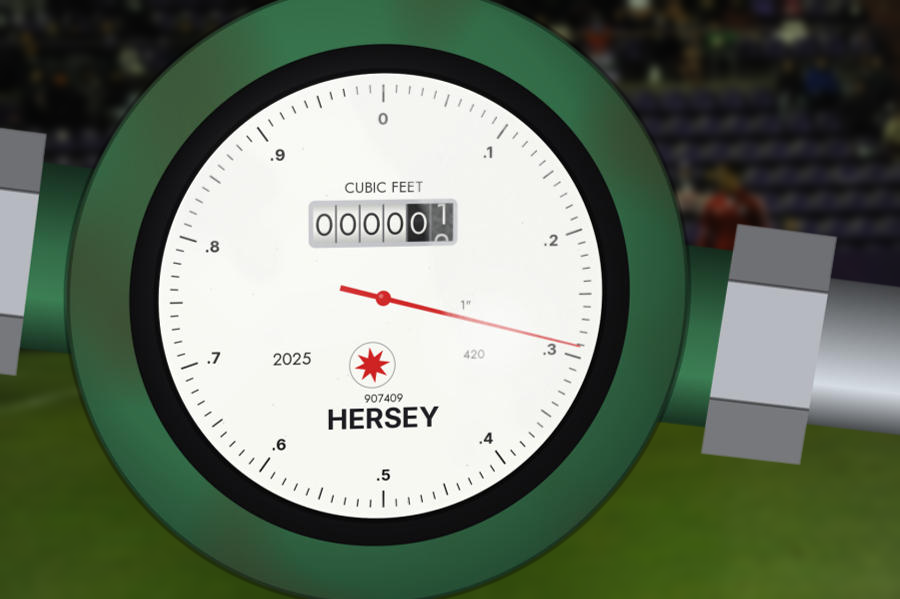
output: **1.29** ft³
